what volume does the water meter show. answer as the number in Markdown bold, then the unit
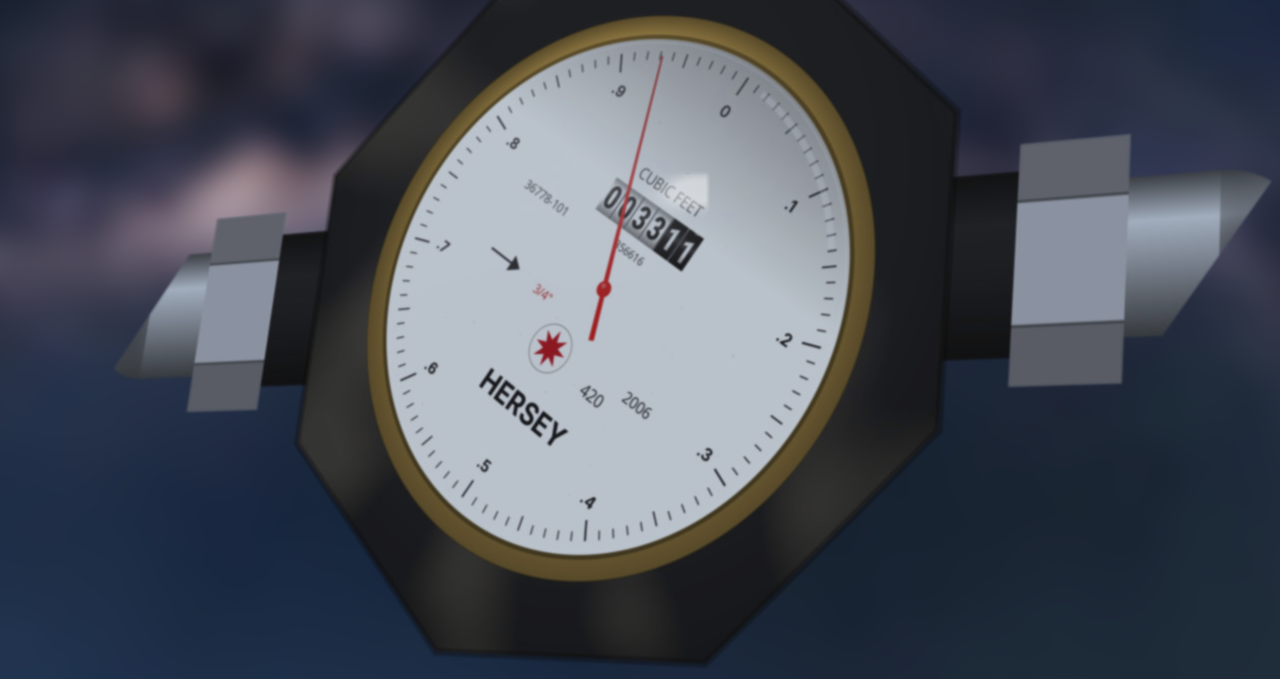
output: **3310.93** ft³
